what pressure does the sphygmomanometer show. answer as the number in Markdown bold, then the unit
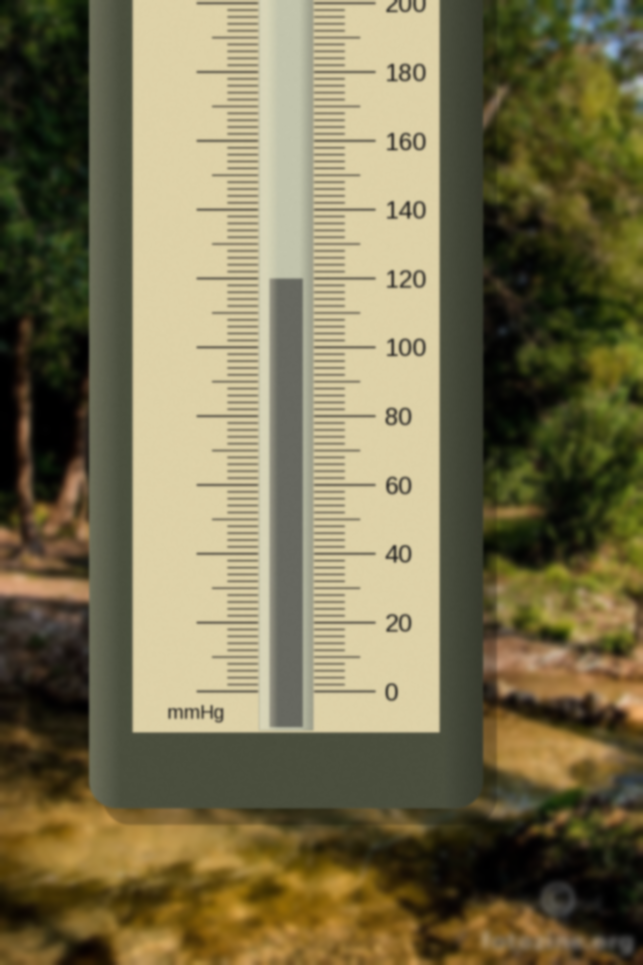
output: **120** mmHg
